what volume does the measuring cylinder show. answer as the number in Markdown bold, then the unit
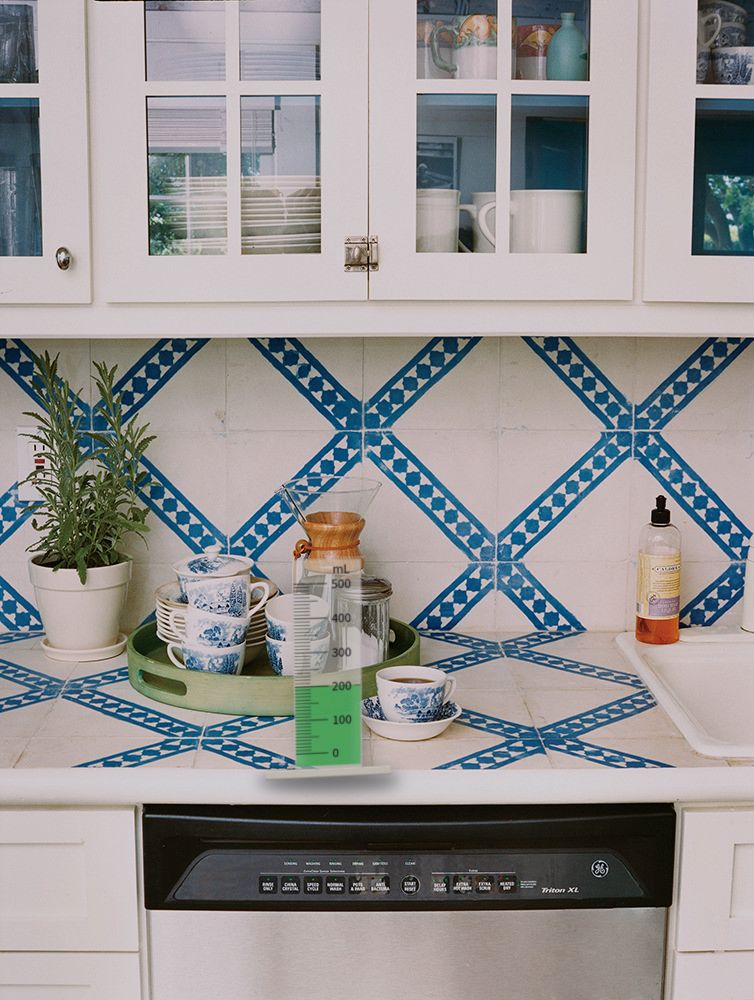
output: **200** mL
